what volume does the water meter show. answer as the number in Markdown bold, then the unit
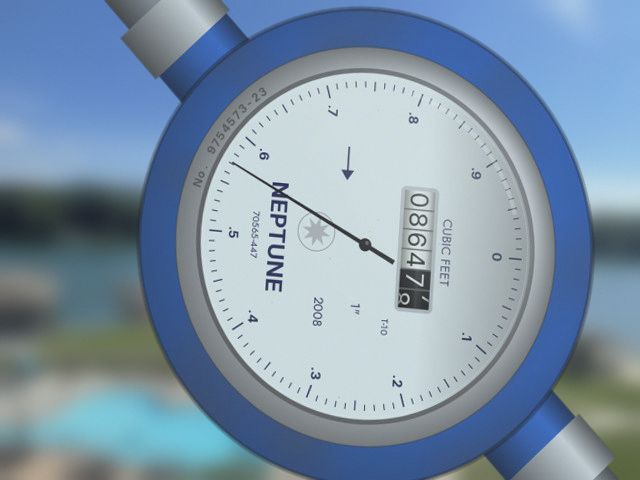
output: **86477.57** ft³
